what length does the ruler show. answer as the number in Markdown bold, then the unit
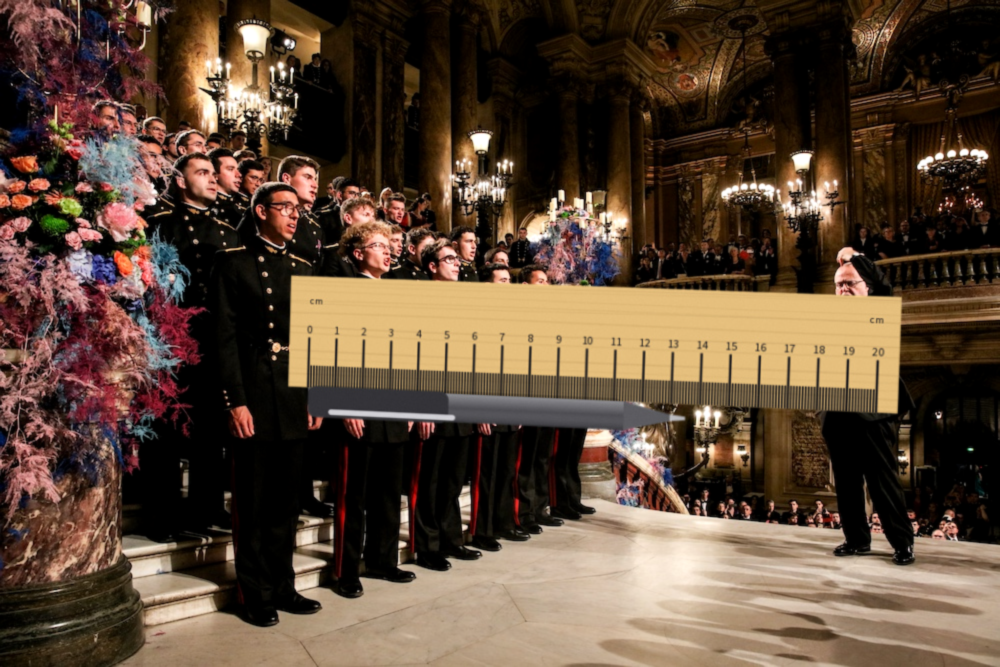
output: **13.5** cm
